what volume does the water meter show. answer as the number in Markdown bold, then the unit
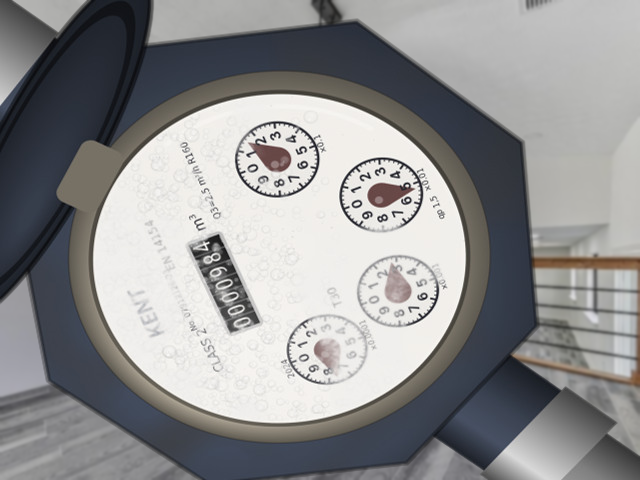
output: **984.1527** m³
